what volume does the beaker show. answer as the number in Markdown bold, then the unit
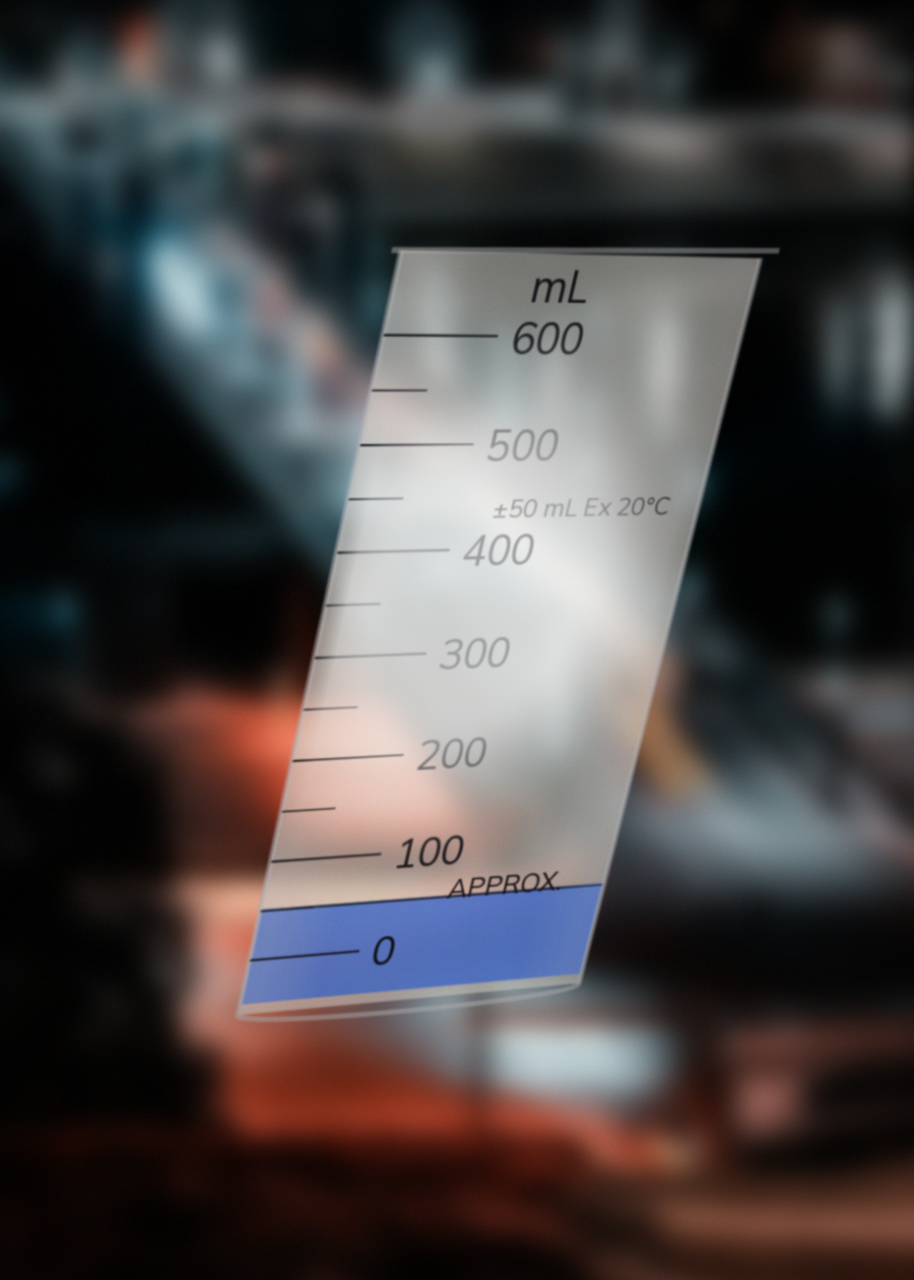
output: **50** mL
